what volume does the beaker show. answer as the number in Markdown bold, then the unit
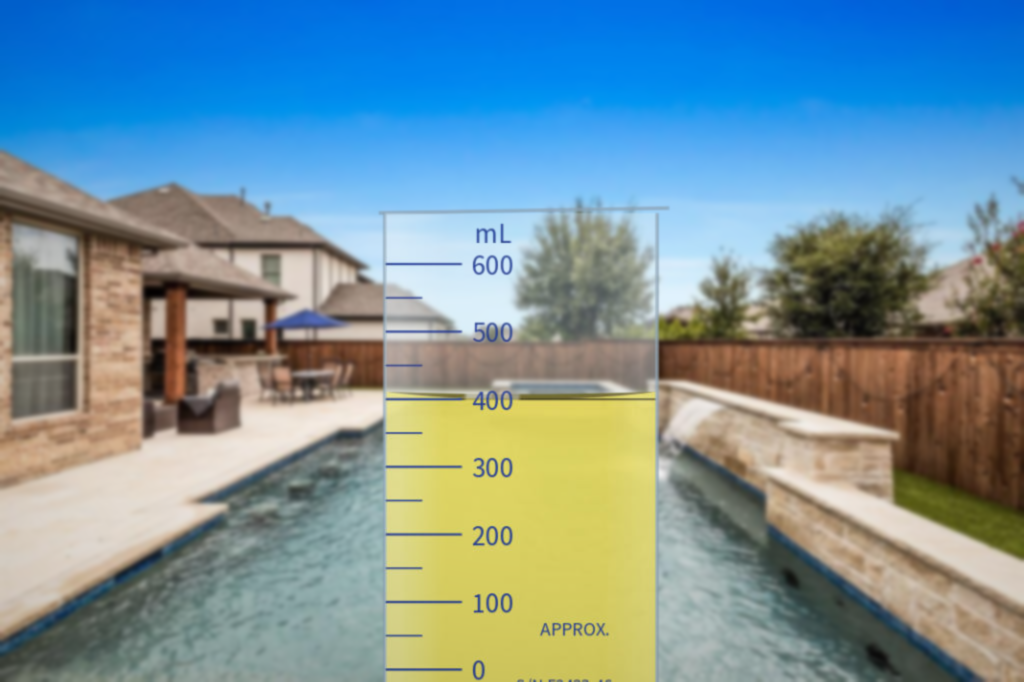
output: **400** mL
